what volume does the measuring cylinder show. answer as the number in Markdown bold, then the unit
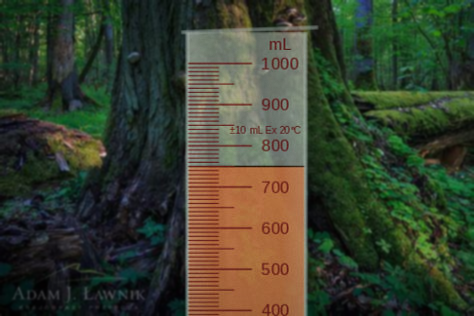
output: **750** mL
